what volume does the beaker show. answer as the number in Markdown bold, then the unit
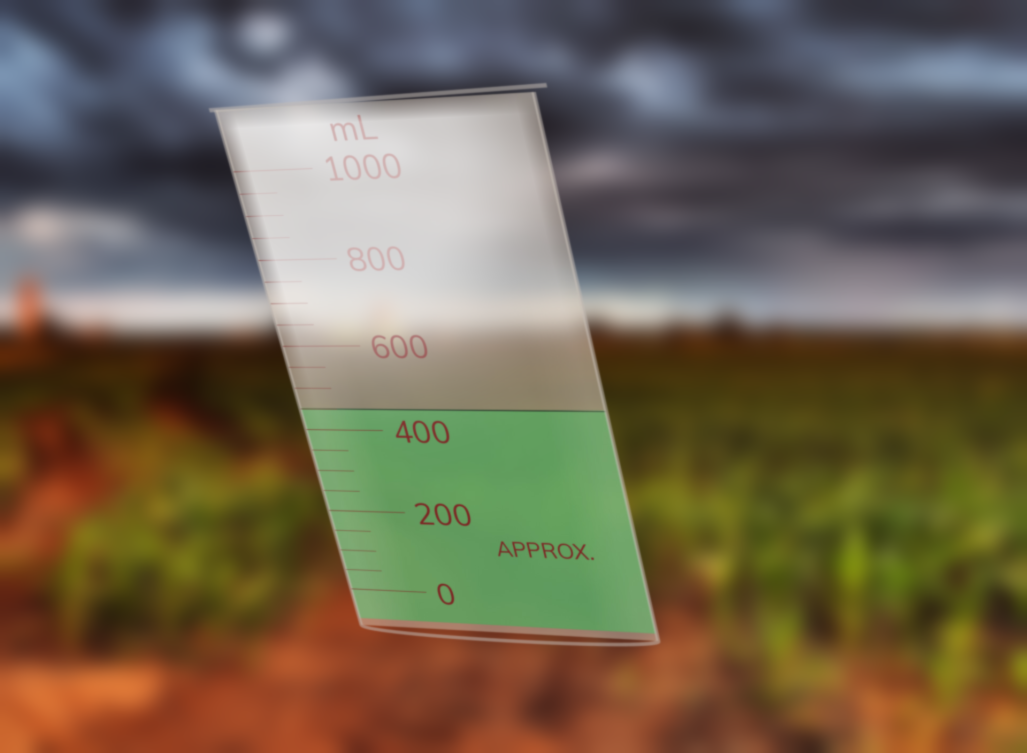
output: **450** mL
